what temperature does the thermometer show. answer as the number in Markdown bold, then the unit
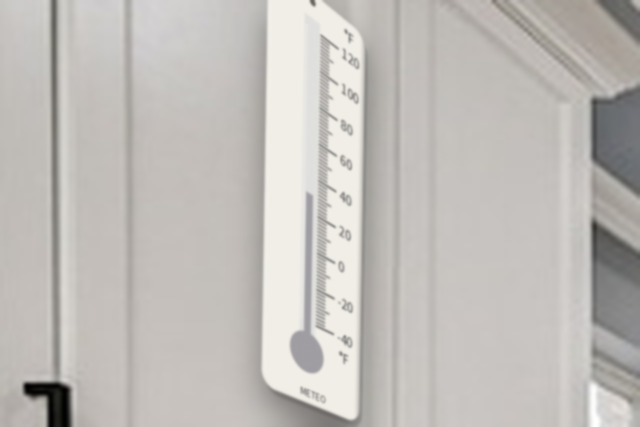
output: **30** °F
